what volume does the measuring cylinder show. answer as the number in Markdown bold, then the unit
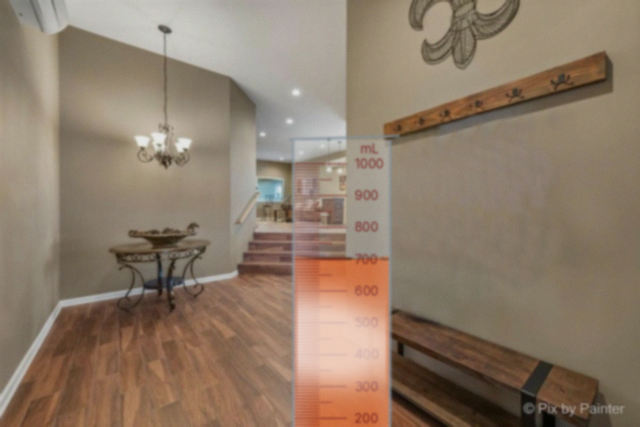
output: **700** mL
